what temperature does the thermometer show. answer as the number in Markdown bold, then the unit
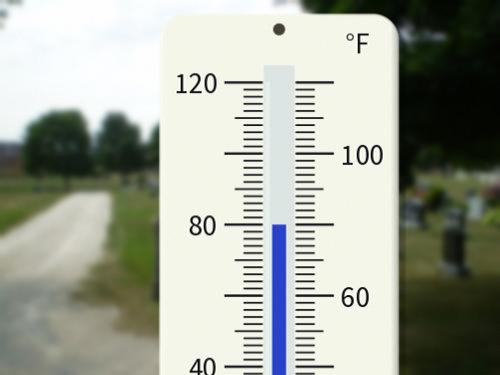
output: **80** °F
